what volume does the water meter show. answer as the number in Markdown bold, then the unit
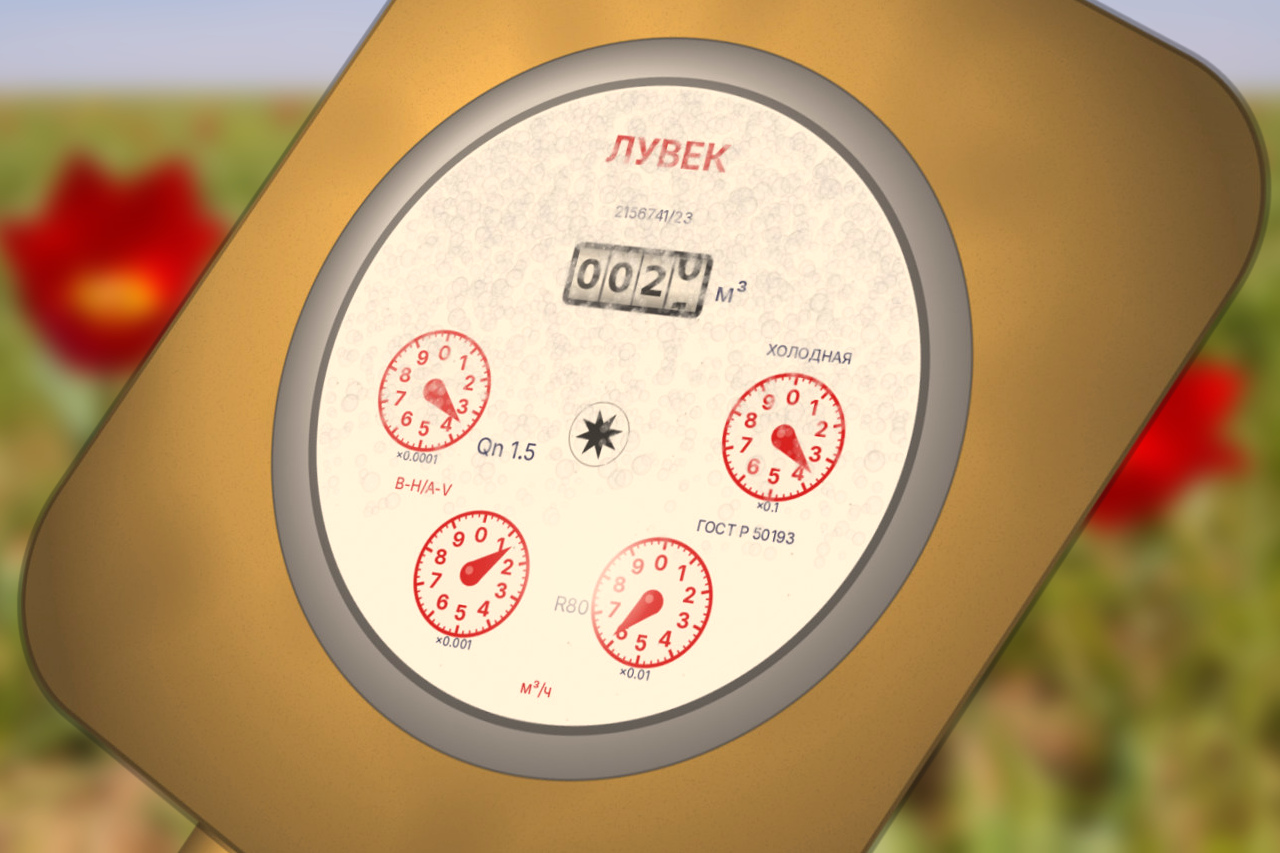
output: **20.3613** m³
